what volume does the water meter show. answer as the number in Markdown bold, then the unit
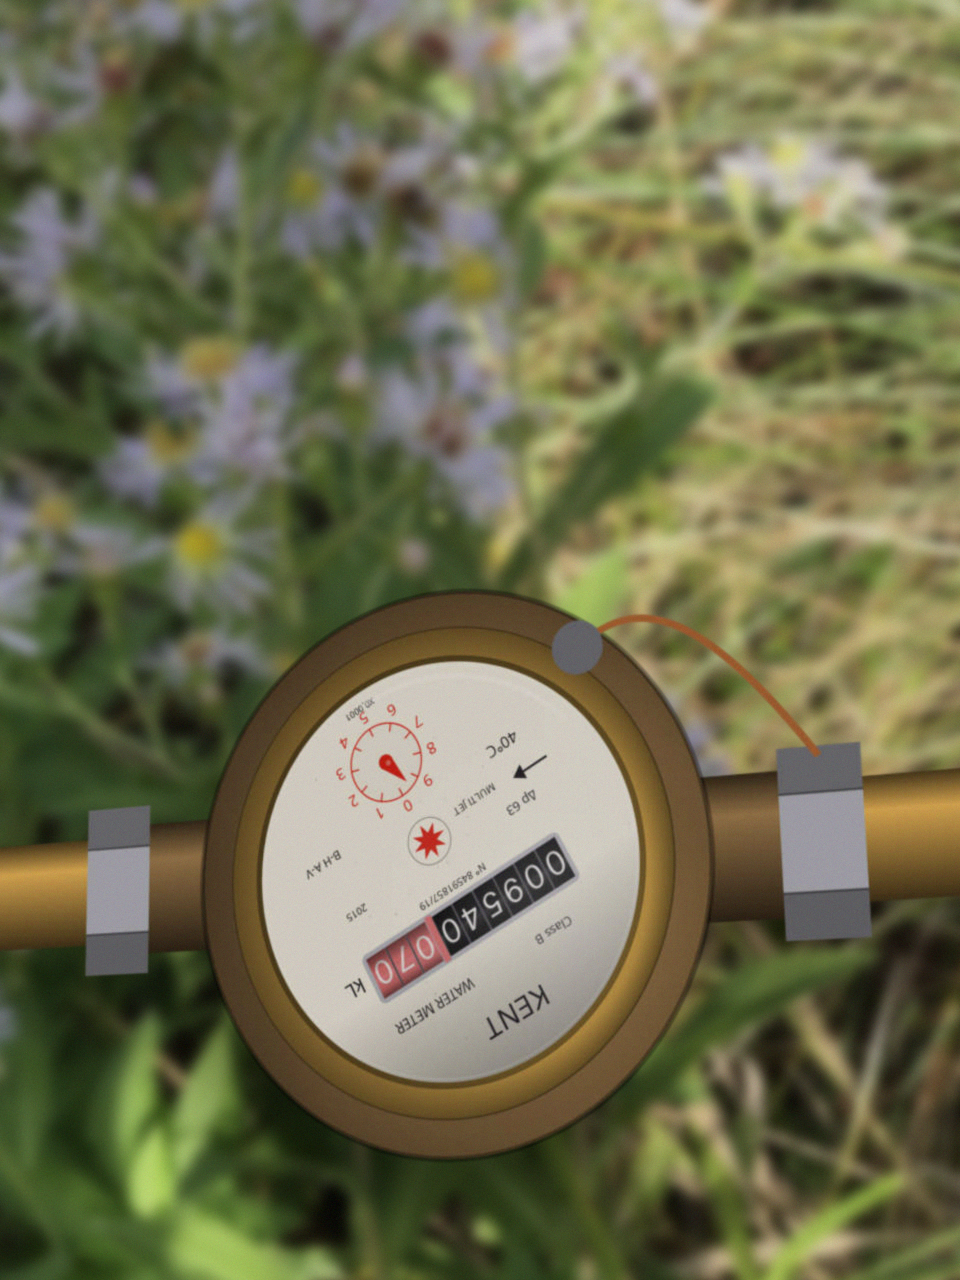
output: **9540.0699** kL
